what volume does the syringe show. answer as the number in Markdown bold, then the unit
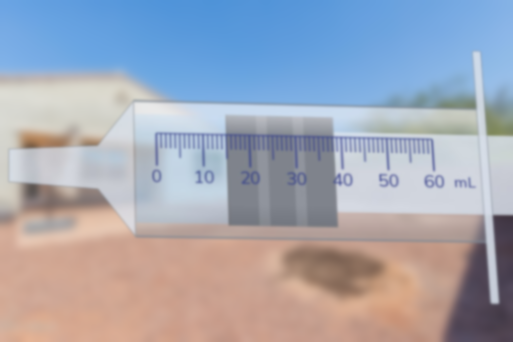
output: **15** mL
